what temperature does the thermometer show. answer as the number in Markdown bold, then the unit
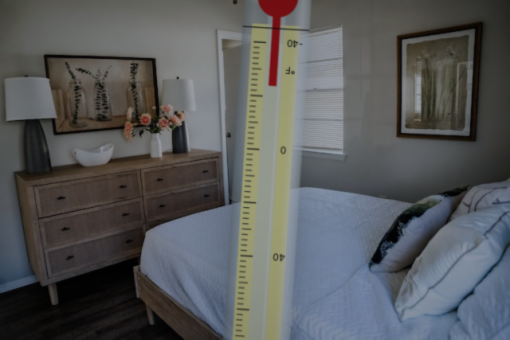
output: **-24** °F
